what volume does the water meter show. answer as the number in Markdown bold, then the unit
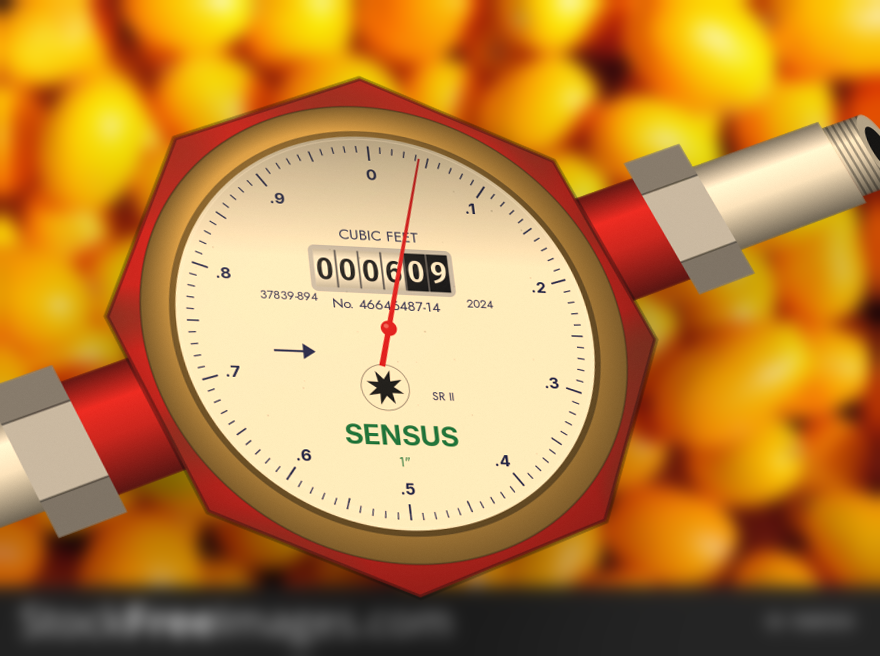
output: **609.04** ft³
